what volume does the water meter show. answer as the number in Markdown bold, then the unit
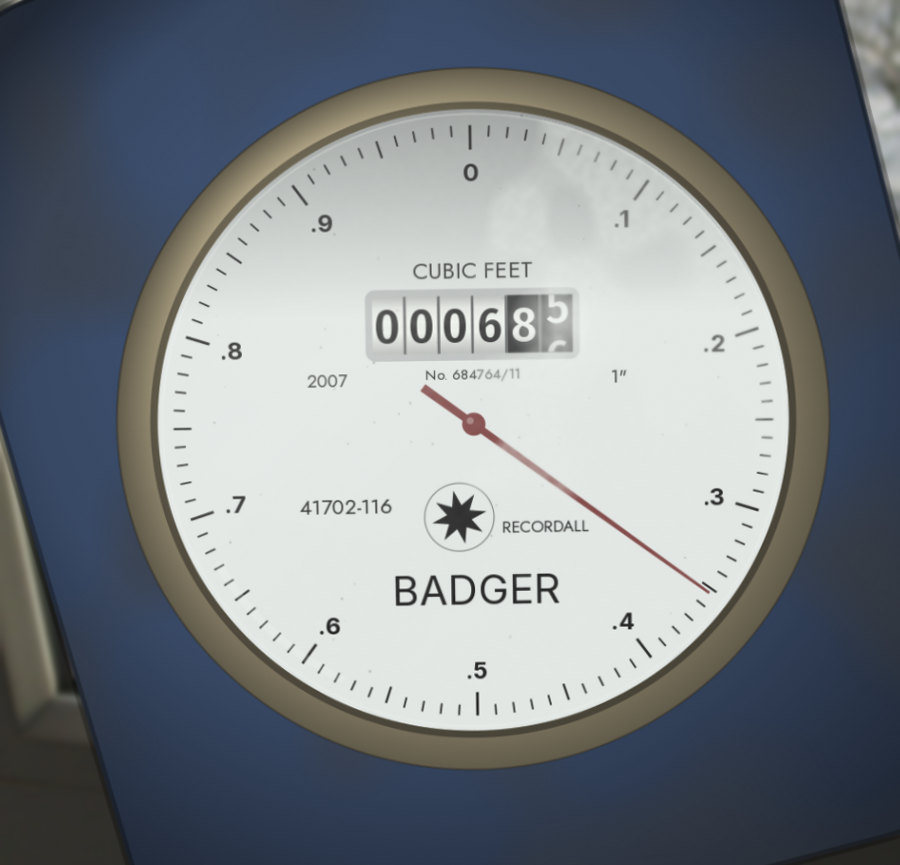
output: **685.35** ft³
